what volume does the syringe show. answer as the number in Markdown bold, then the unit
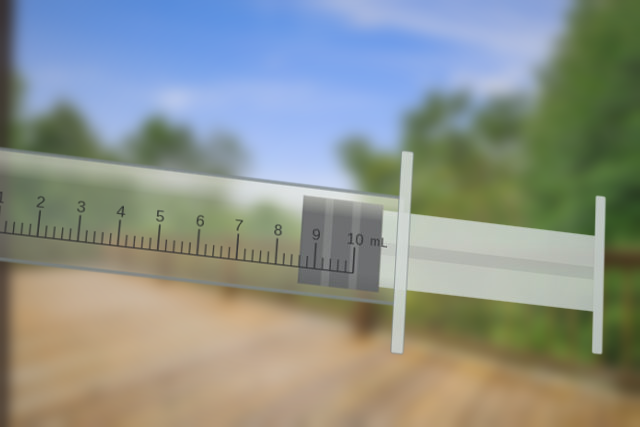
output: **8.6** mL
